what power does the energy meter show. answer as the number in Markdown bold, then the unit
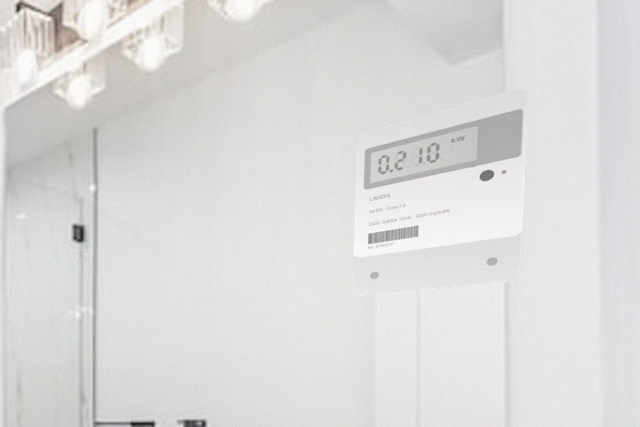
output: **0.210** kW
